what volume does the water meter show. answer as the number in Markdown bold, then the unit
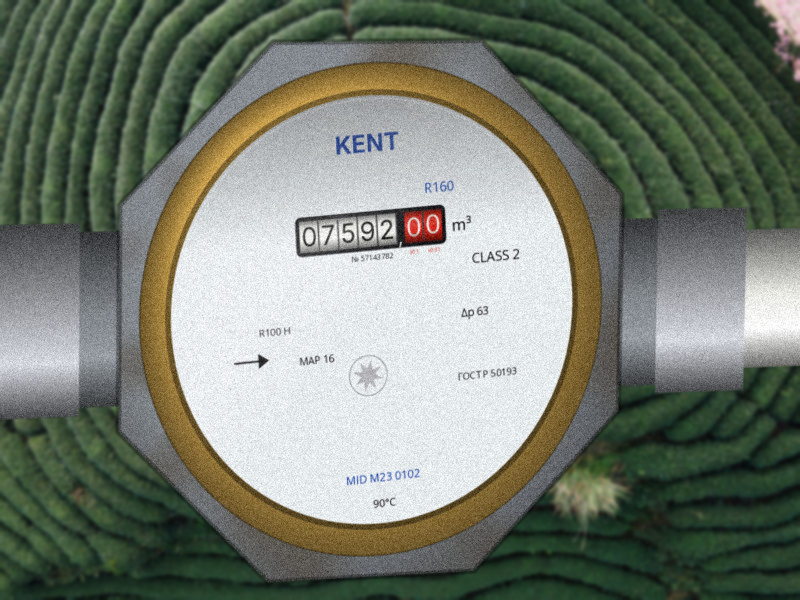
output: **7592.00** m³
